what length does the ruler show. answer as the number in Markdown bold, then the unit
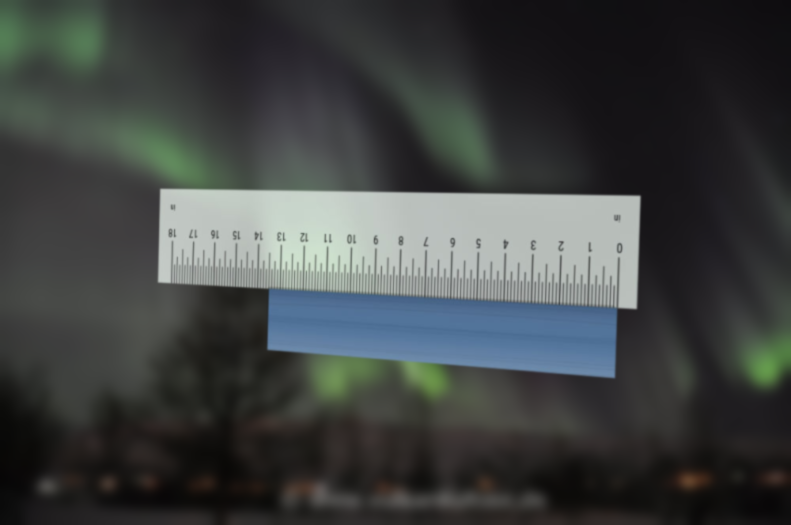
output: **13.5** in
